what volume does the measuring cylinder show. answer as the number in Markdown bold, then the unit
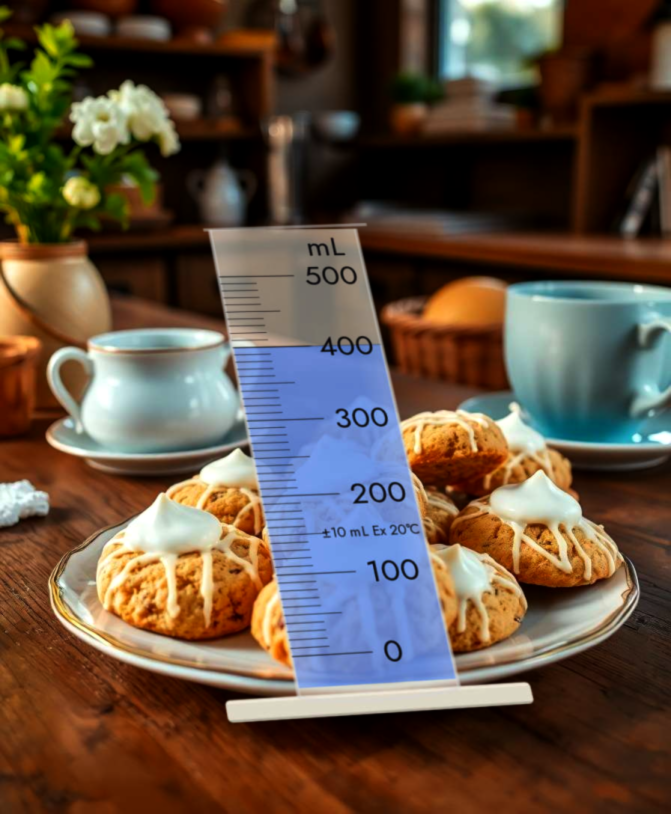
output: **400** mL
